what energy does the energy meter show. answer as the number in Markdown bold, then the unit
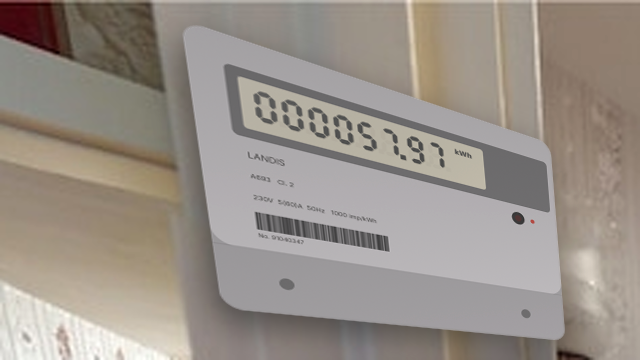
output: **57.97** kWh
